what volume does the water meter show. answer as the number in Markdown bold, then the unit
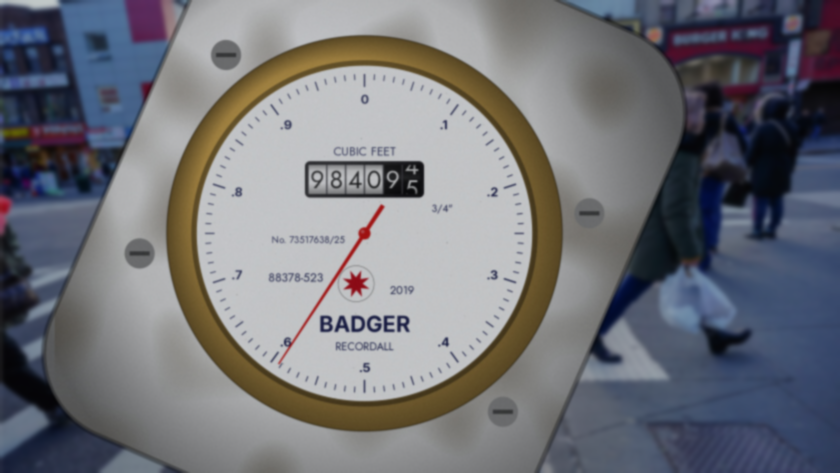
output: **984094.59** ft³
